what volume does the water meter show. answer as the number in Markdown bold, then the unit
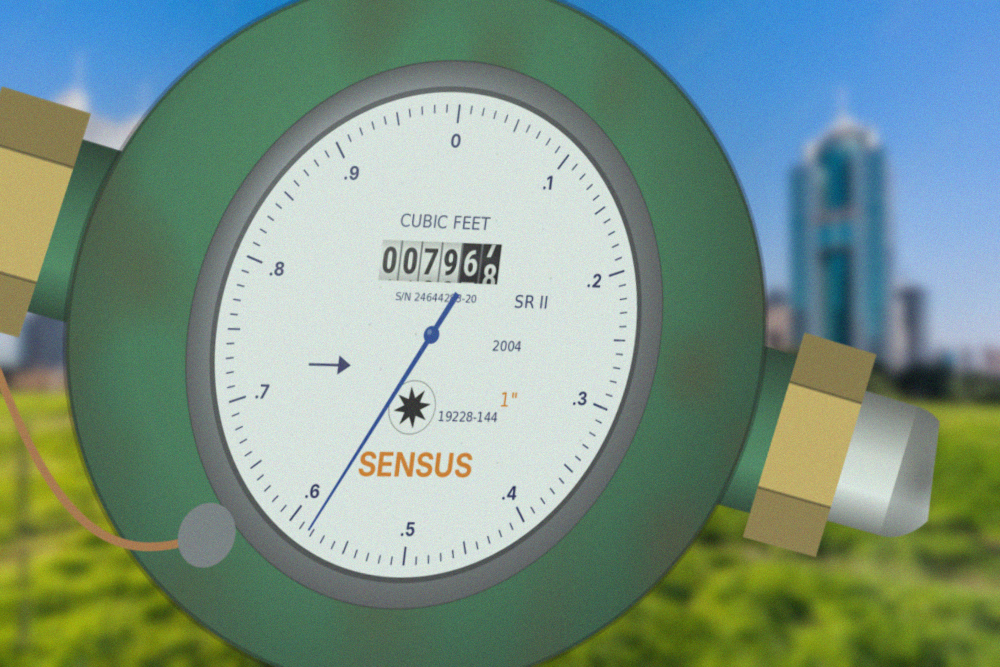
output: **7967.58** ft³
